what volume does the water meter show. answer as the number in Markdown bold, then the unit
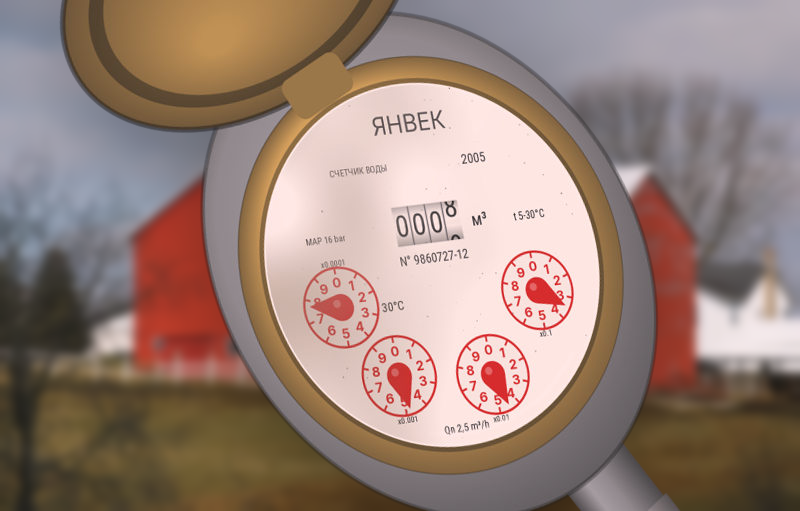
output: **8.3447** m³
